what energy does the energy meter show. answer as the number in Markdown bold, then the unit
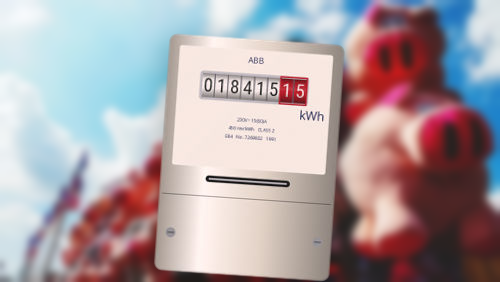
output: **18415.15** kWh
